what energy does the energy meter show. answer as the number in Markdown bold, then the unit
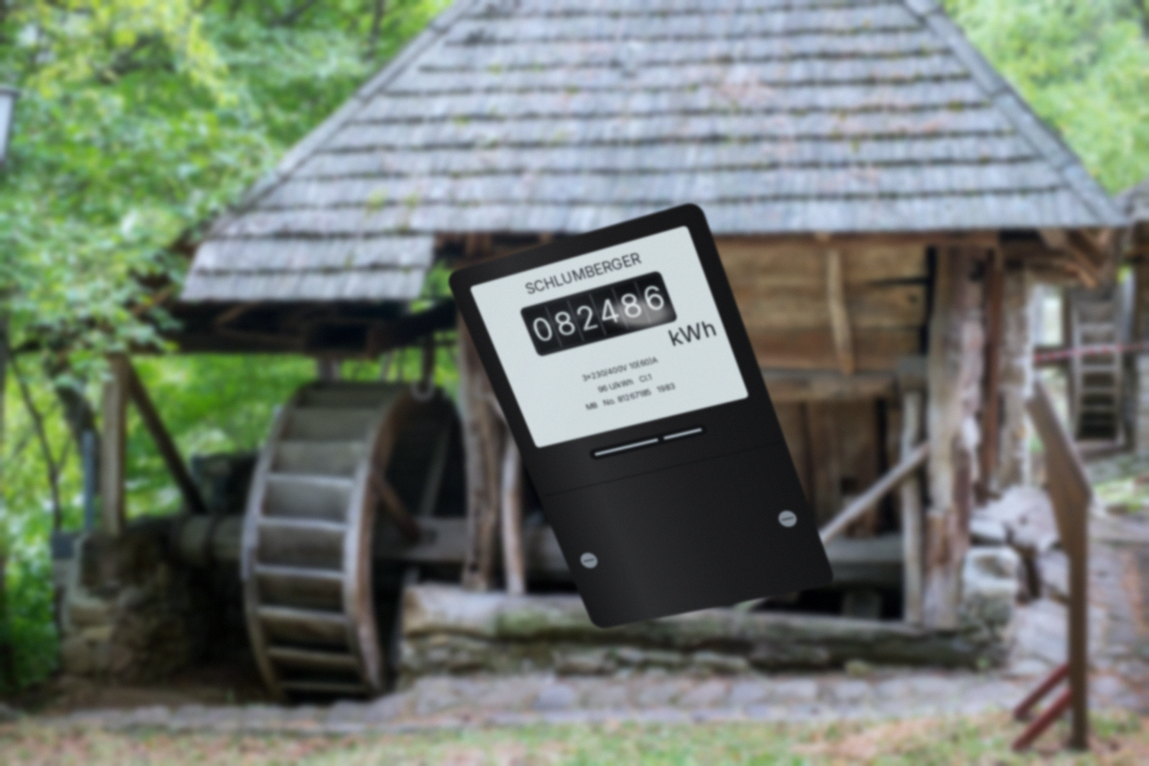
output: **82486** kWh
